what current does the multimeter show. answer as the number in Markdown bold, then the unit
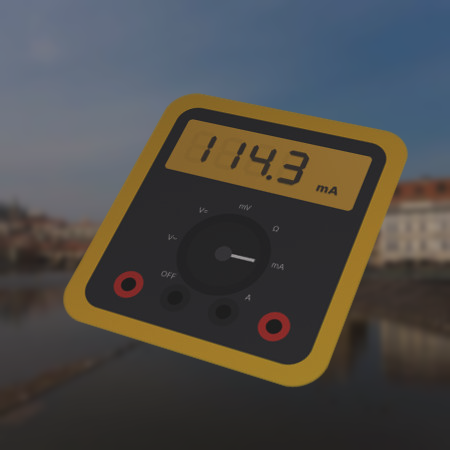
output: **114.3** mA
